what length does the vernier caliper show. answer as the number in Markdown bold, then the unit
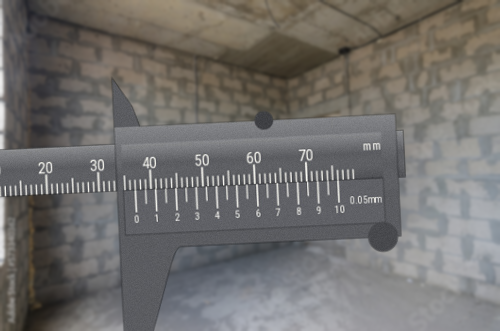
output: **37.0** mm
